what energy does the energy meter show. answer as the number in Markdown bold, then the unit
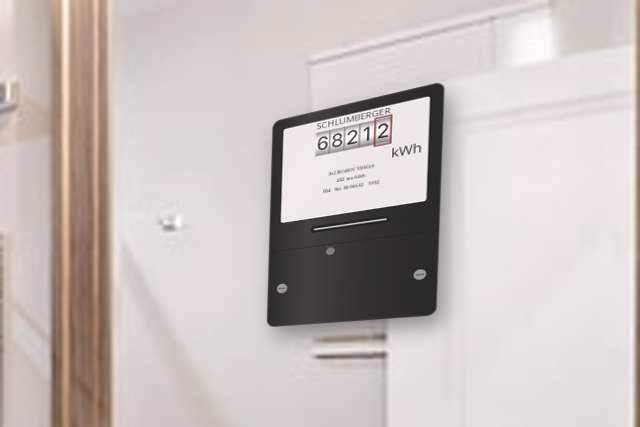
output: **6821.2** kWh
